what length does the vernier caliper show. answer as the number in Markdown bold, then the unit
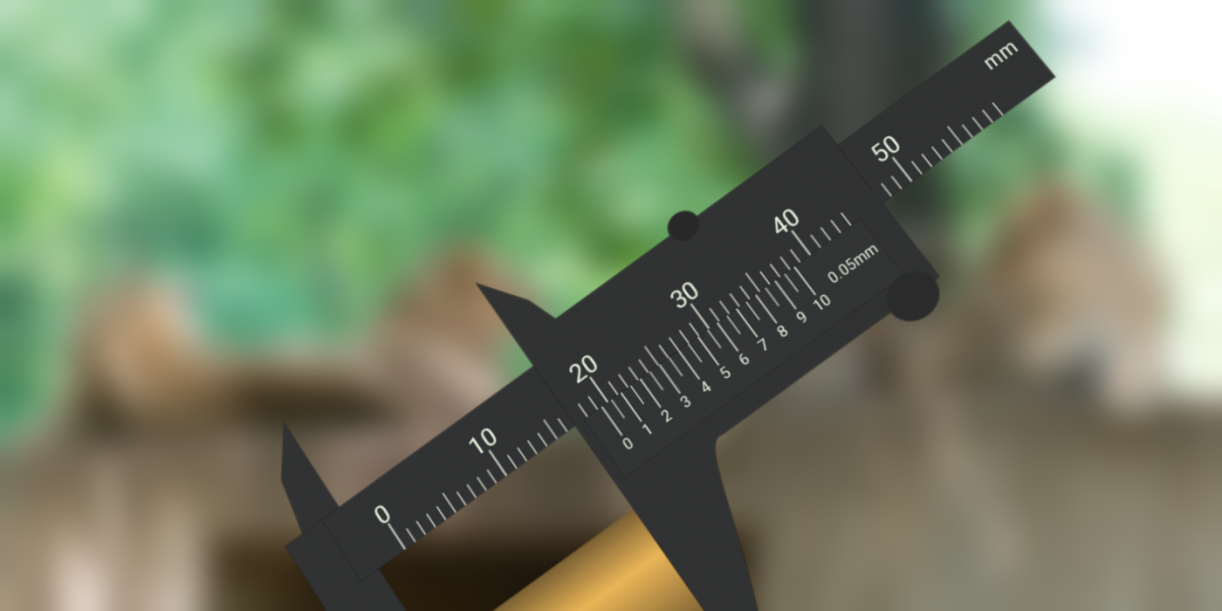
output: **19.4** mm
